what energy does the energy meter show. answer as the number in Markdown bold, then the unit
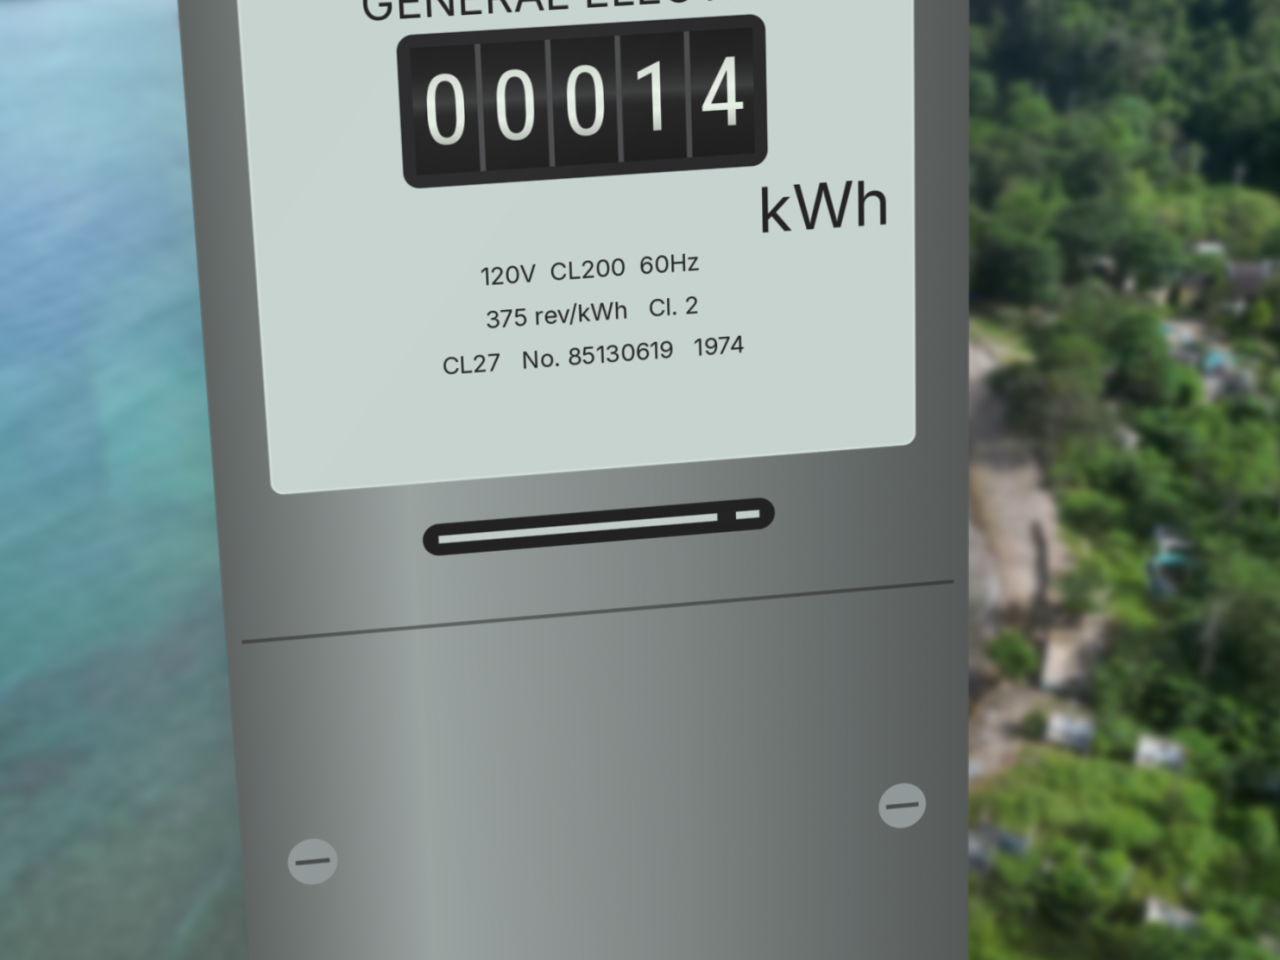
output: **14** kWh
